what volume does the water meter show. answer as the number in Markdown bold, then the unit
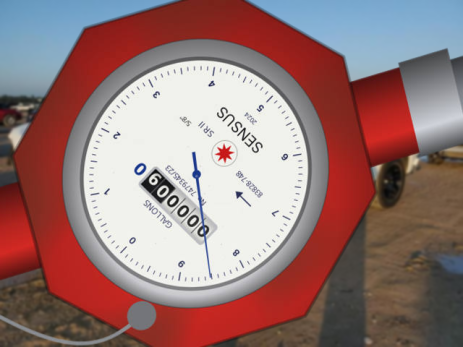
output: **88.5** gal
